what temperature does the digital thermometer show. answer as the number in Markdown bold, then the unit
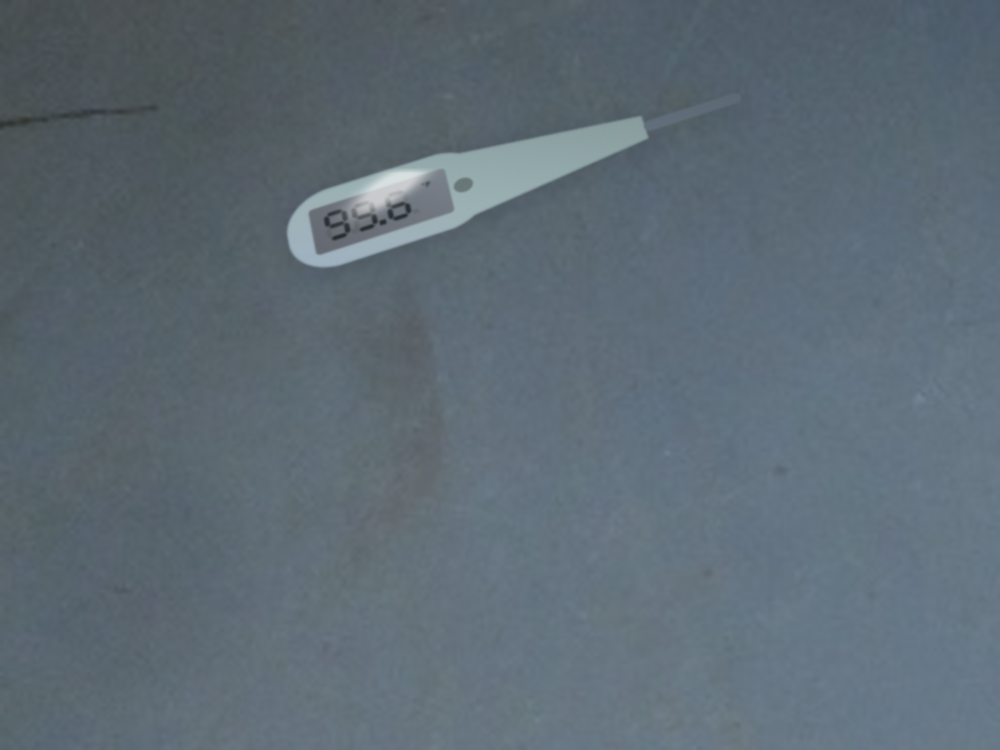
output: **99.6** °F
